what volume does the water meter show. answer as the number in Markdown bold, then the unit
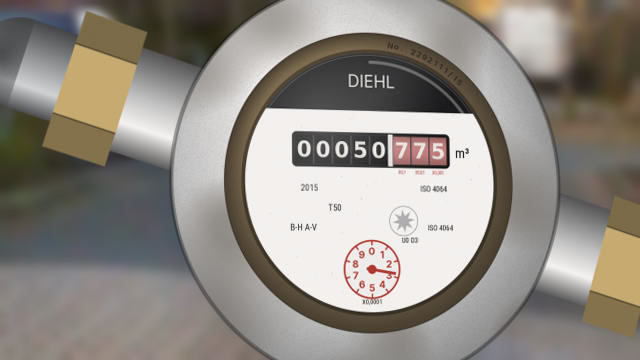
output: **50.7752** m³
